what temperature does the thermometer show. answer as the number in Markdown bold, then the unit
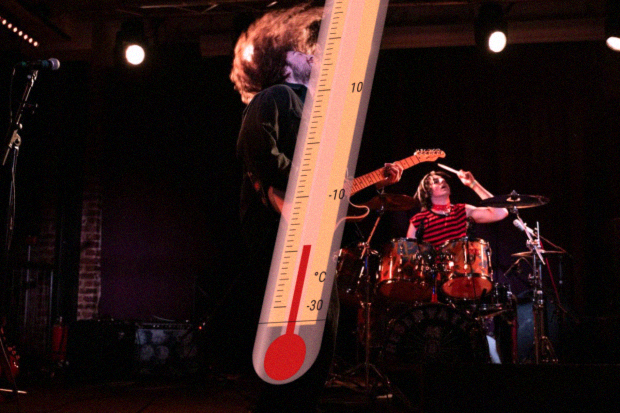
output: **-19** °C
